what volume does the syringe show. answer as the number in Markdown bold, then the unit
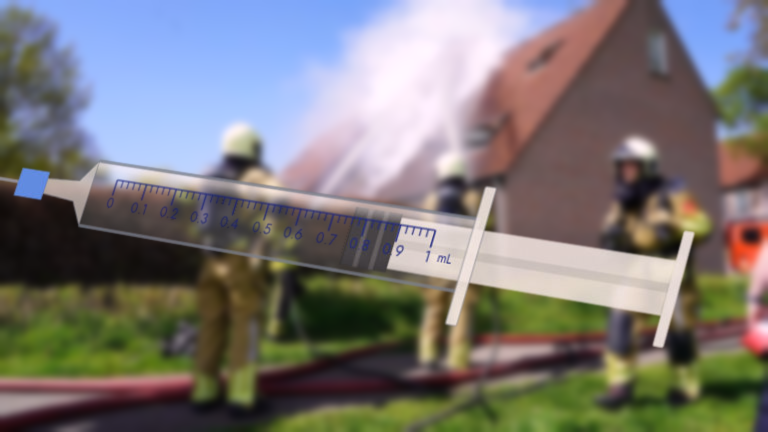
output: **0.76** mL
